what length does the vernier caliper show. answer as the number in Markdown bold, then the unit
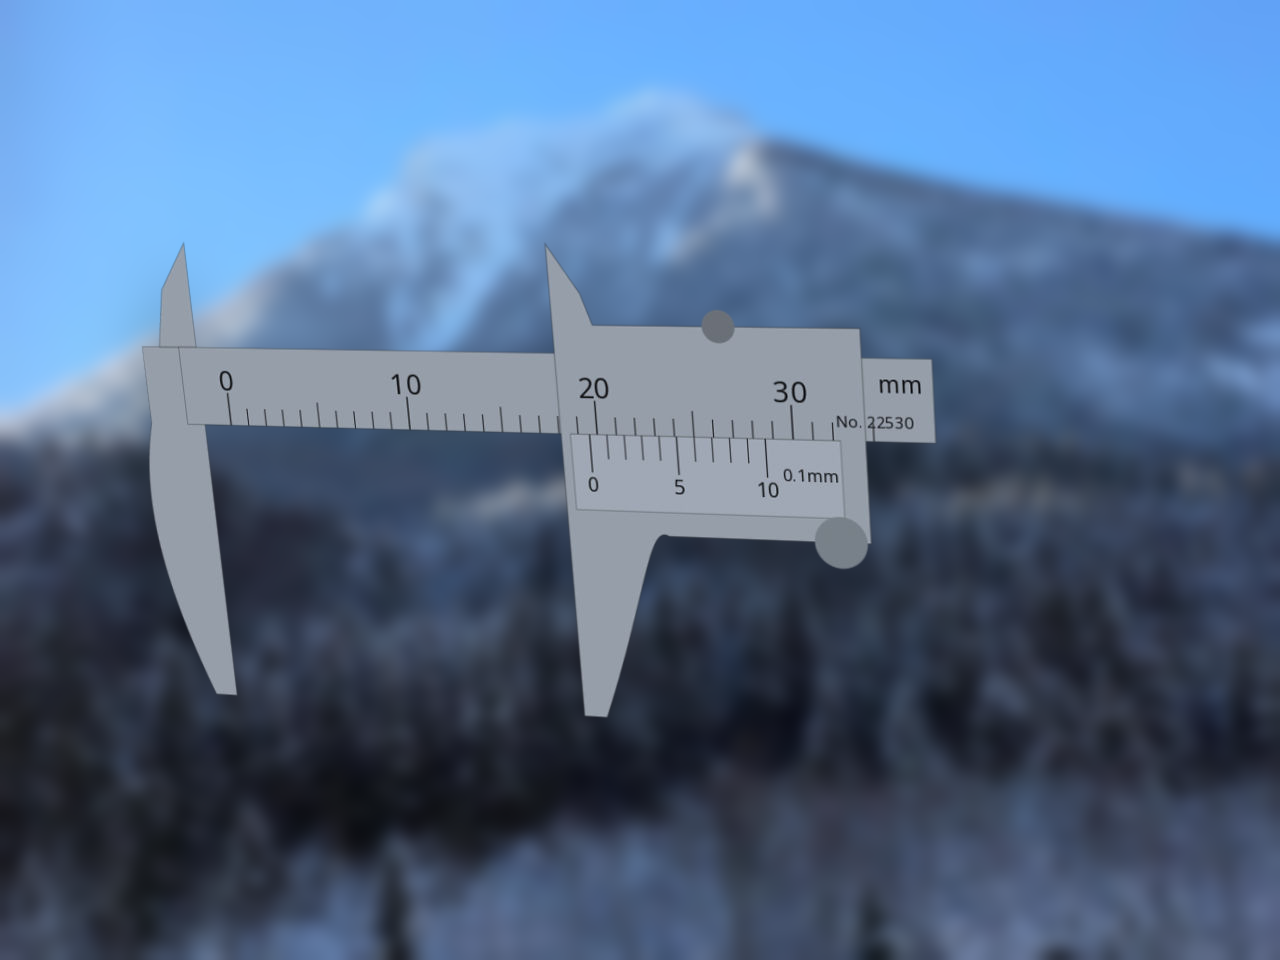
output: **19.6** mm
